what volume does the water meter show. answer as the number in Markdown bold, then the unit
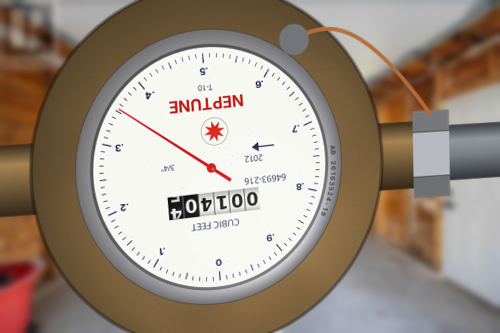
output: **1404.35** ft³
